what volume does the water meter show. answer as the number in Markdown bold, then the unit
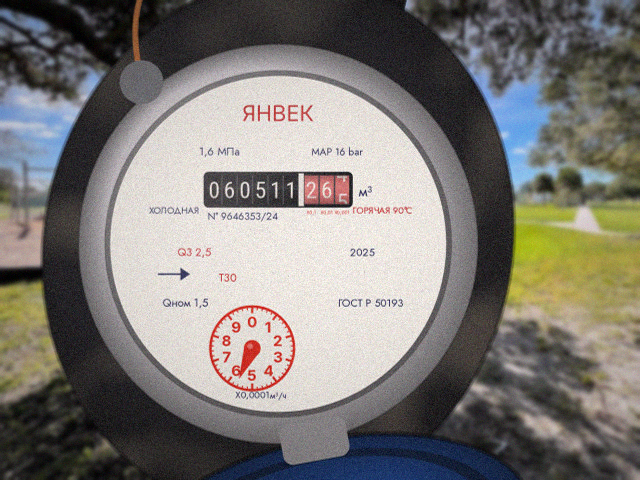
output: **60511.2645** m³
